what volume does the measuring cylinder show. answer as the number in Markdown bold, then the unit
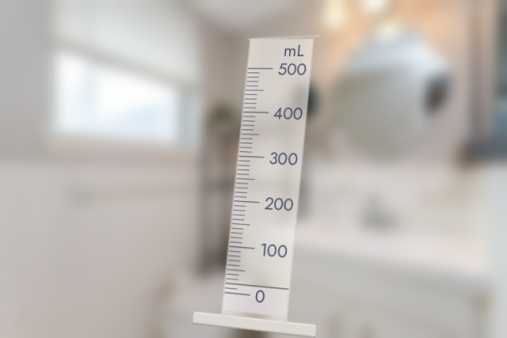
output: **20** mL
